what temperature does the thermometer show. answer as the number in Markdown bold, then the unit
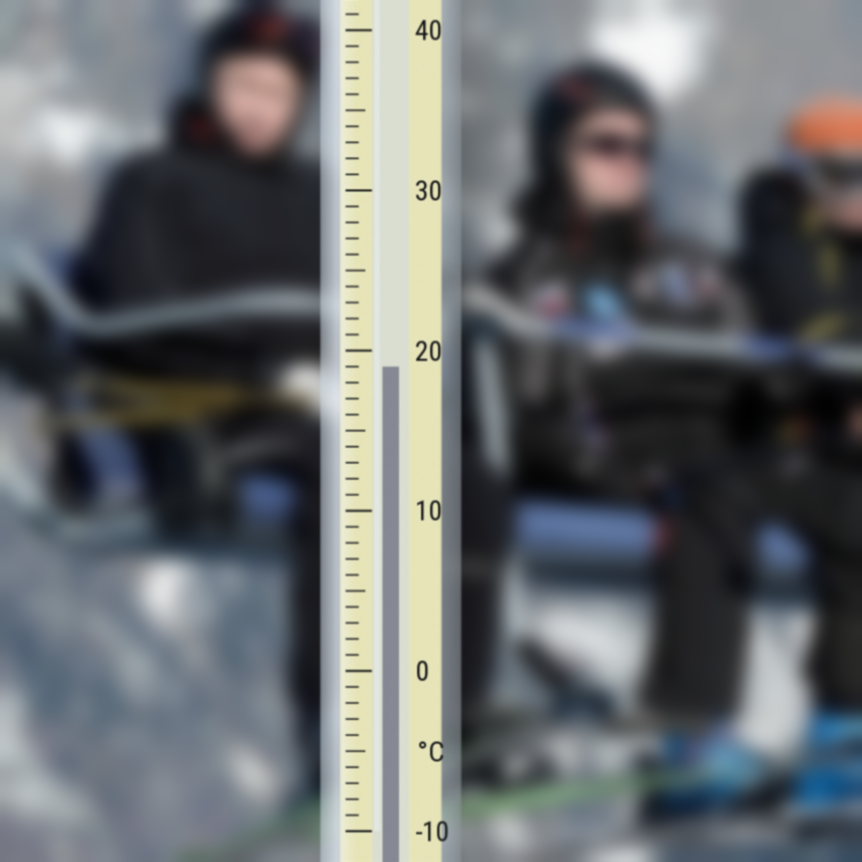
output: **19** °C
